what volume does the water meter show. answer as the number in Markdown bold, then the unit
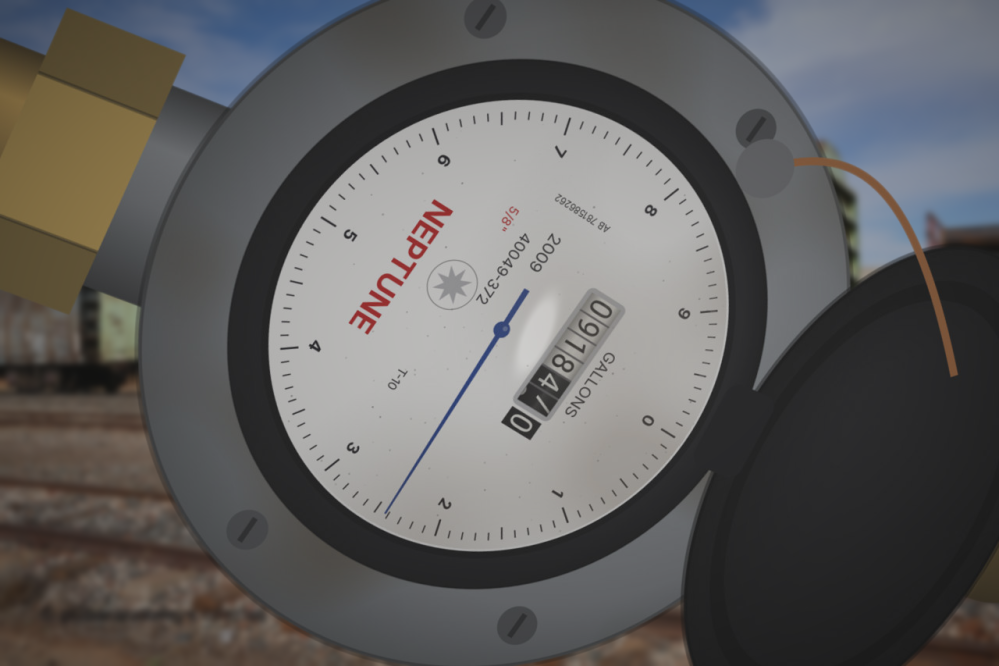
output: **918472.4** gal
